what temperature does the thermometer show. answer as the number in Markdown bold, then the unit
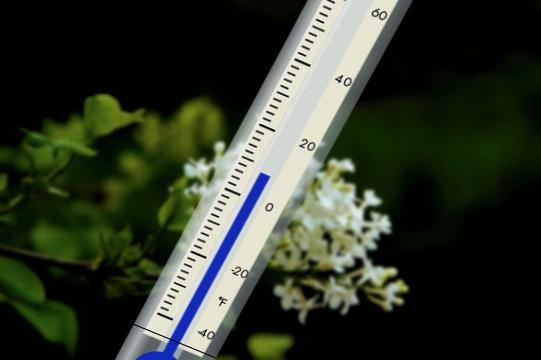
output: **8** °F
